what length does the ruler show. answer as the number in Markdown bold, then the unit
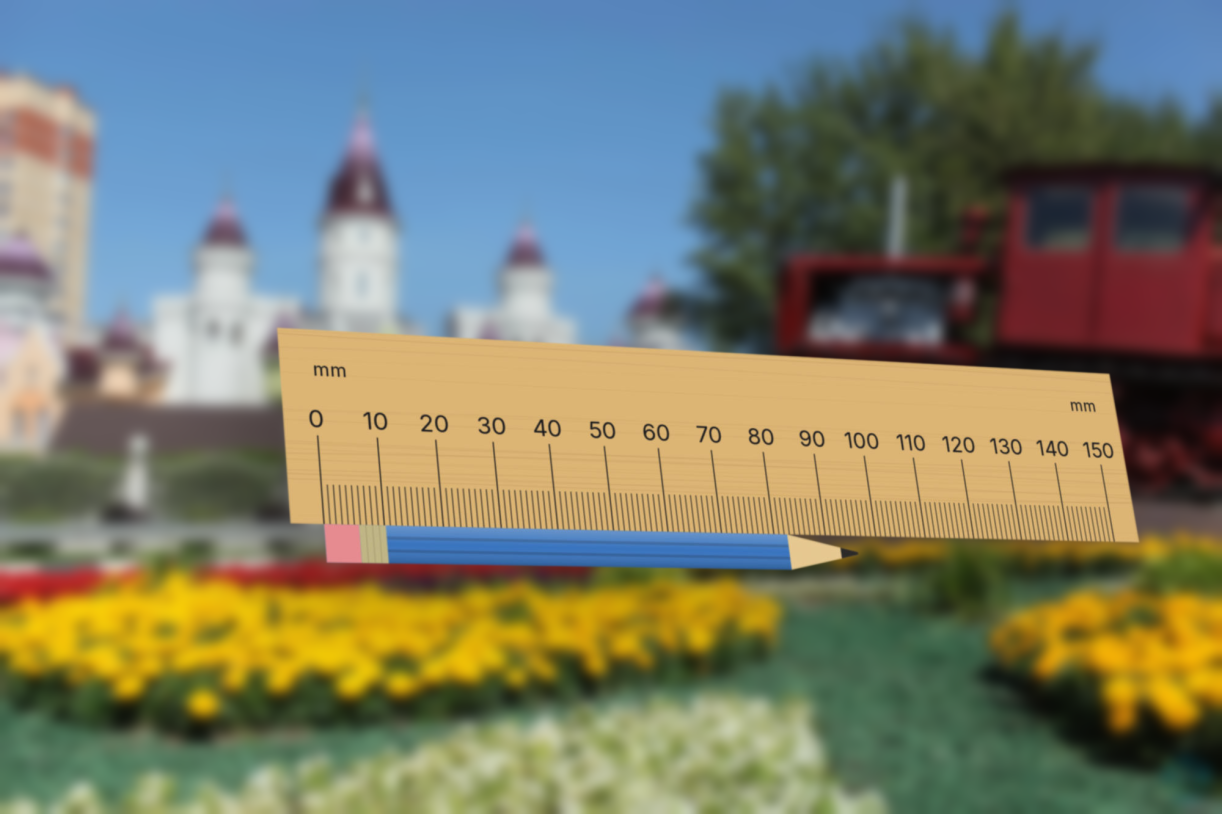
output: **96** mm
